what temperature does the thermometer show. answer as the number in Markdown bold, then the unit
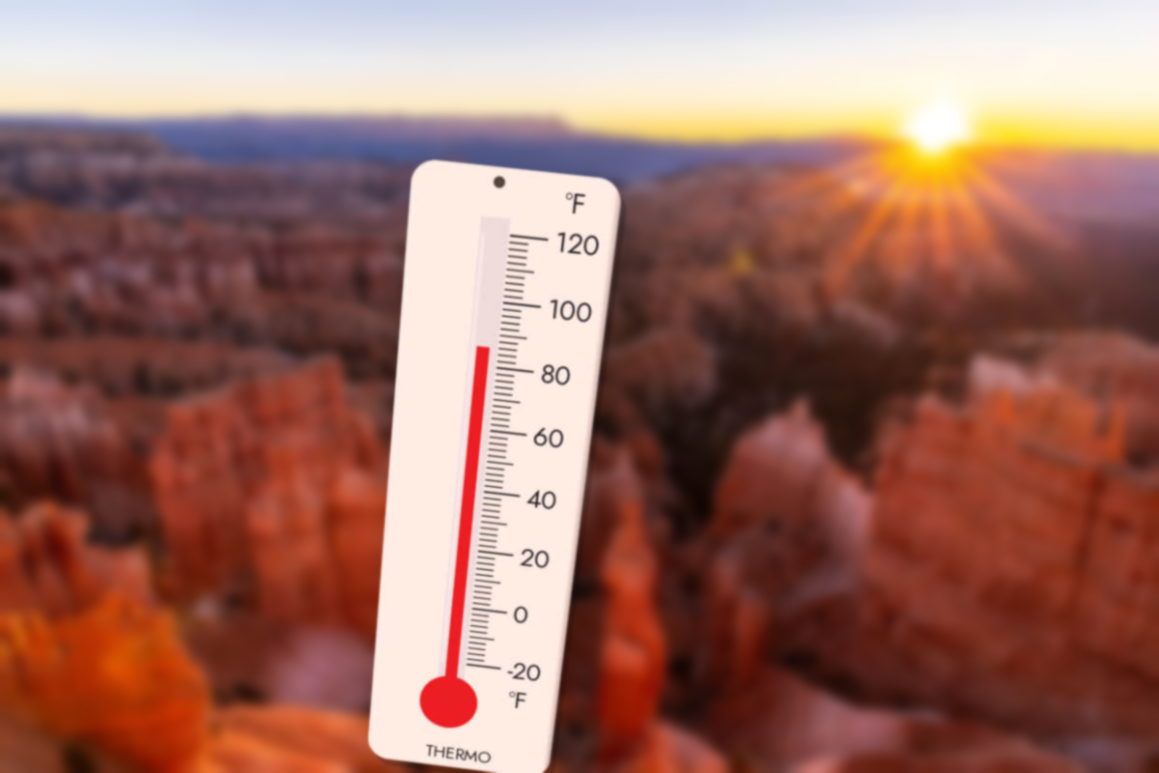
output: **86** °F
